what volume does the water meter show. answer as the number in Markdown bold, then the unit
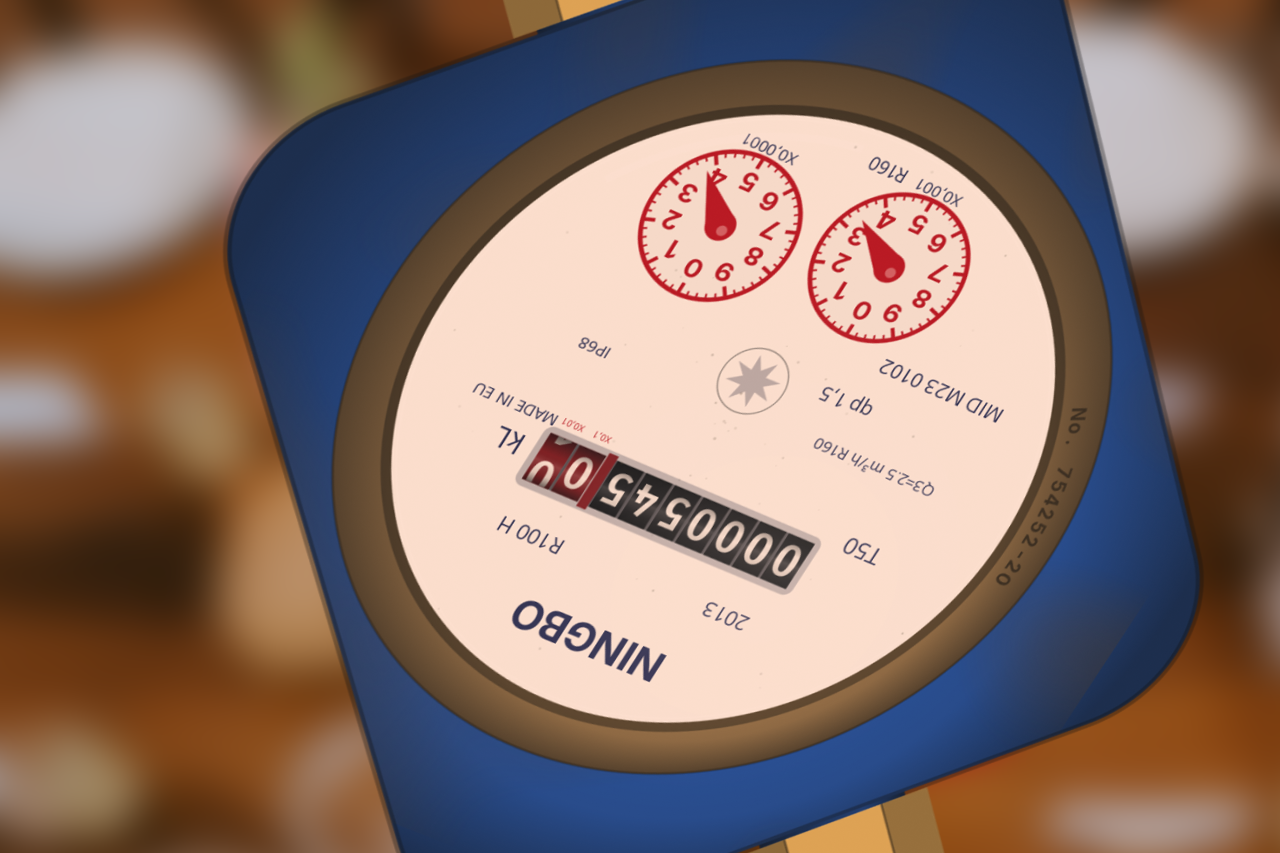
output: **545.0033** kL
